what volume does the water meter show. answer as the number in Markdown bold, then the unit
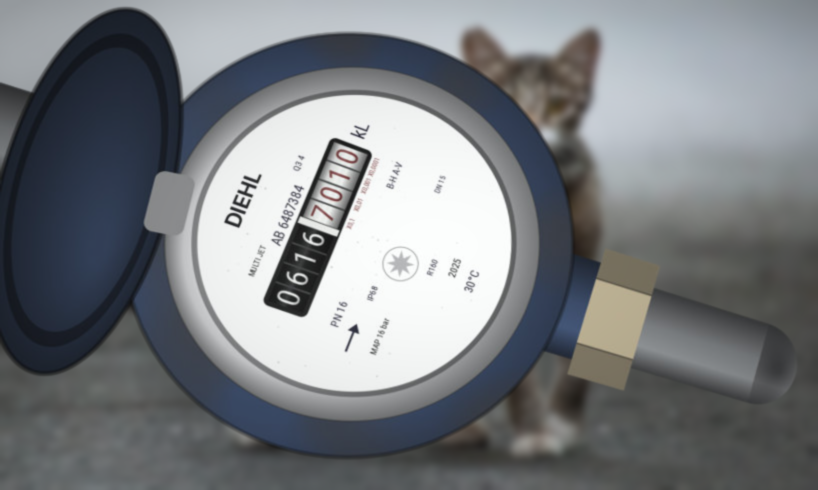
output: **616.7010** kL
